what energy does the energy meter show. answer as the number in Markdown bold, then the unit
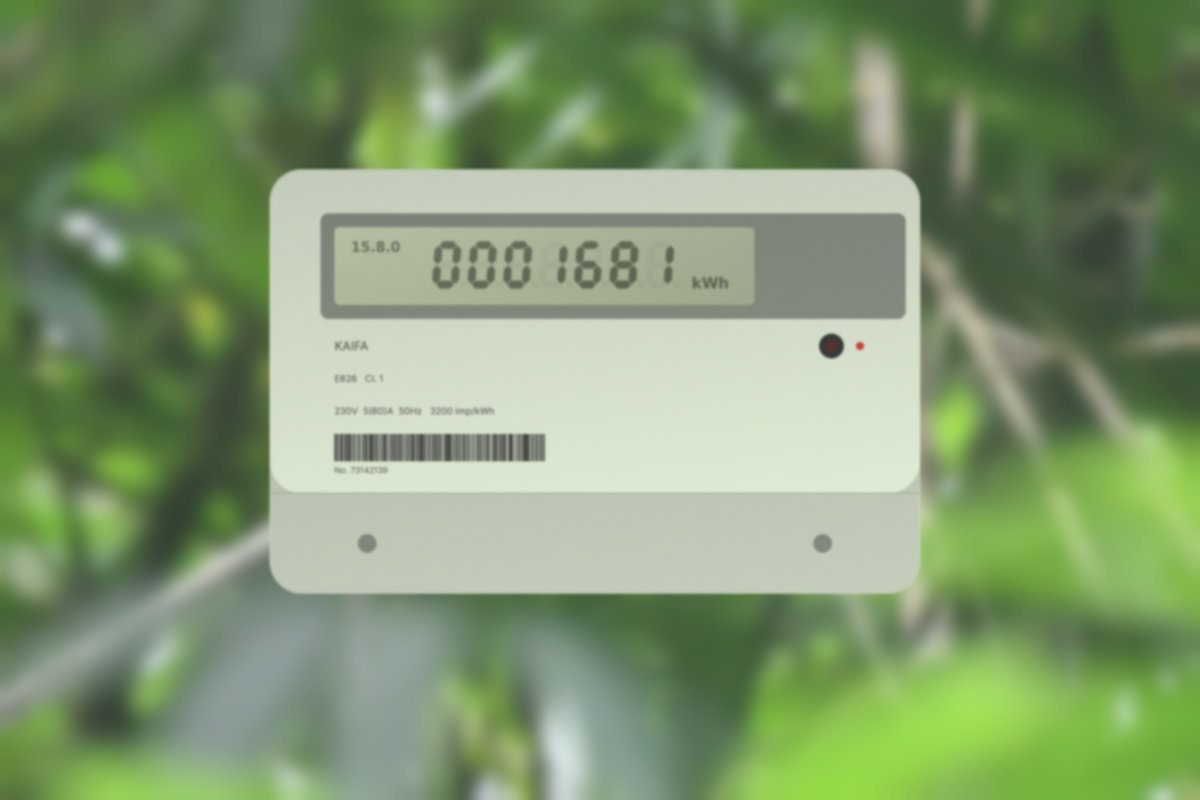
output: **1681** kWh
